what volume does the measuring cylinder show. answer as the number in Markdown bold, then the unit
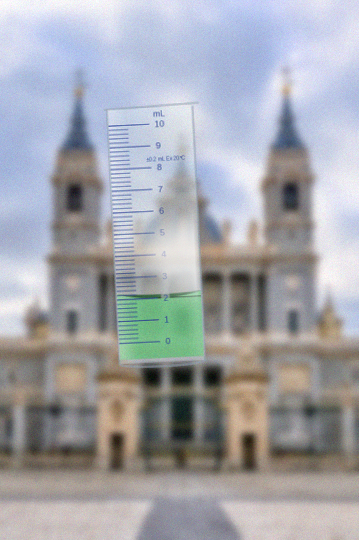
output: **2** mL
